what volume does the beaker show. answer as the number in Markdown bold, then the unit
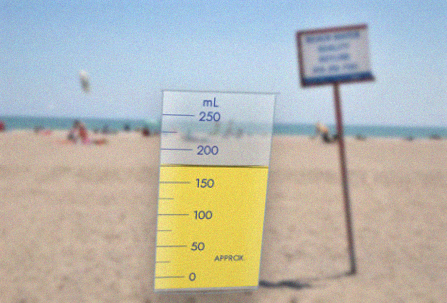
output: **175** mL
